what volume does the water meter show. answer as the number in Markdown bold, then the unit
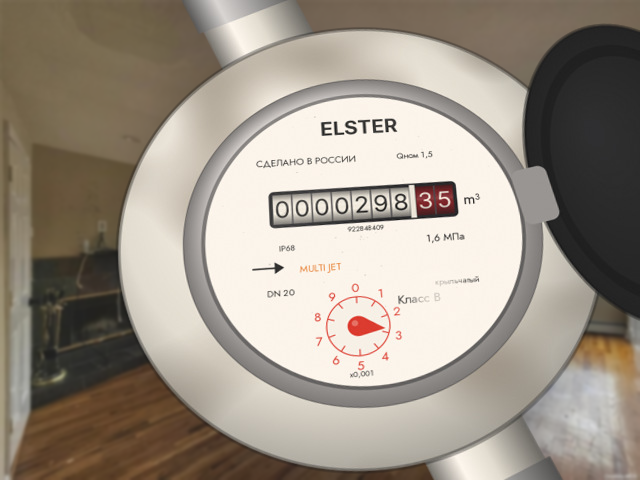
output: **298.352** m³
